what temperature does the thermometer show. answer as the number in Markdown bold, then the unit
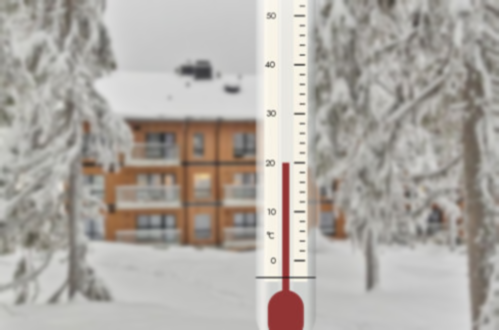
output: **20** °C
